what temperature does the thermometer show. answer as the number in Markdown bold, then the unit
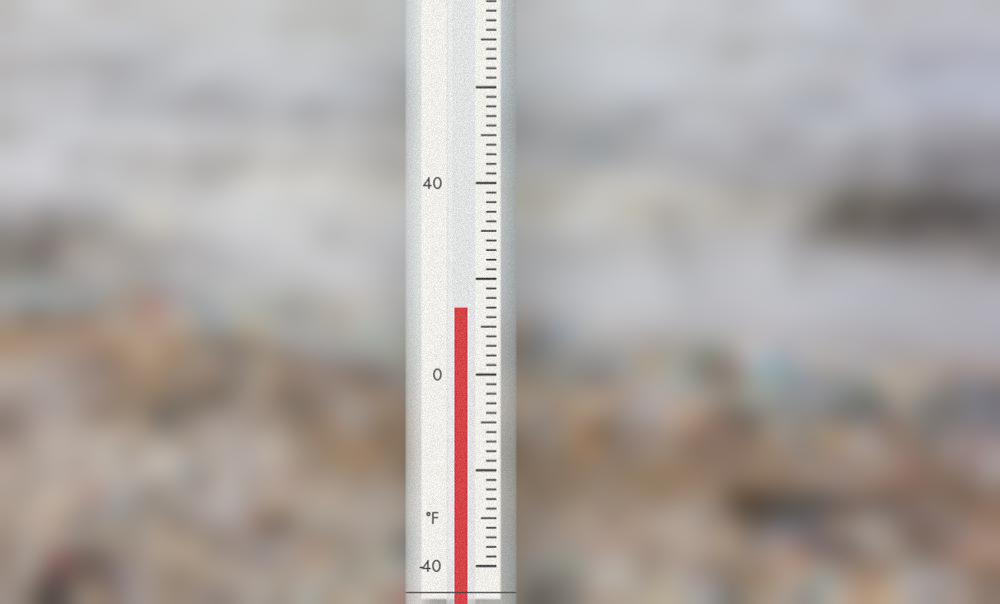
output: **14** °F
